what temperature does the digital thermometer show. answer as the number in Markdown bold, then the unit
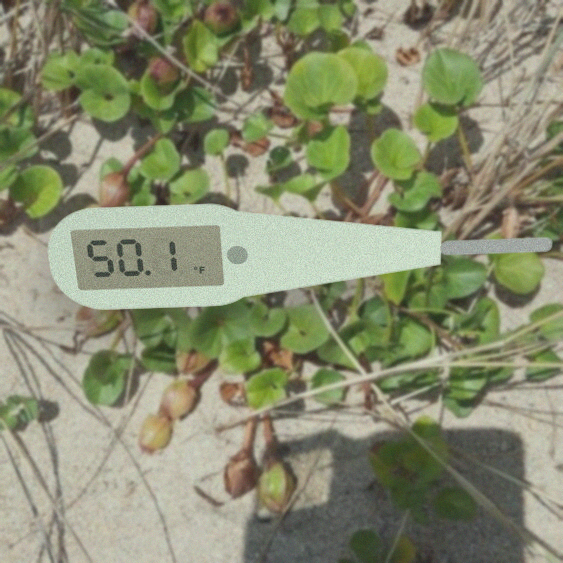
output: **50.1** °F
